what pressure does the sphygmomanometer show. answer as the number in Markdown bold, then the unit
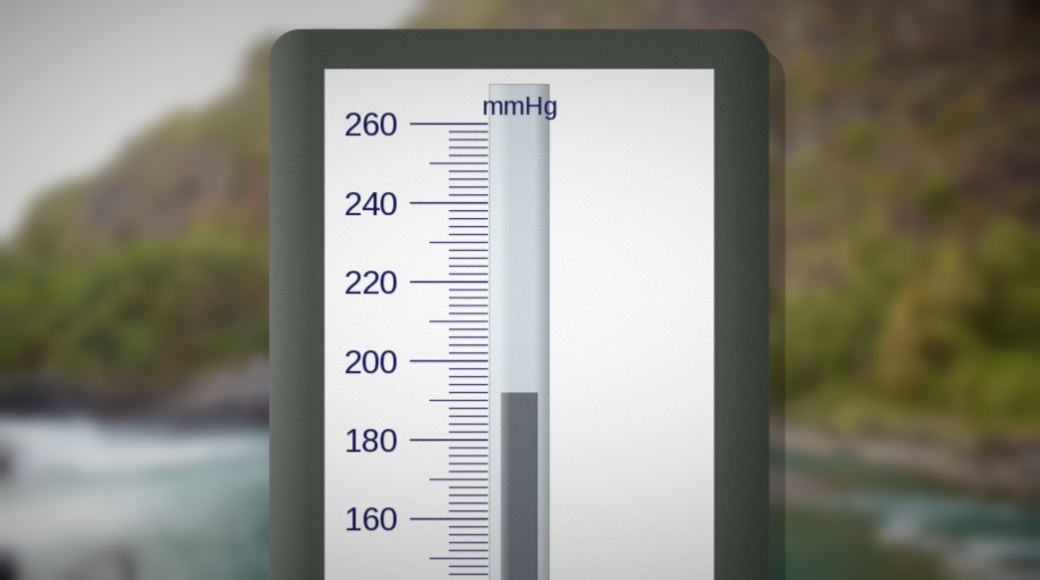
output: **192** mmHg
